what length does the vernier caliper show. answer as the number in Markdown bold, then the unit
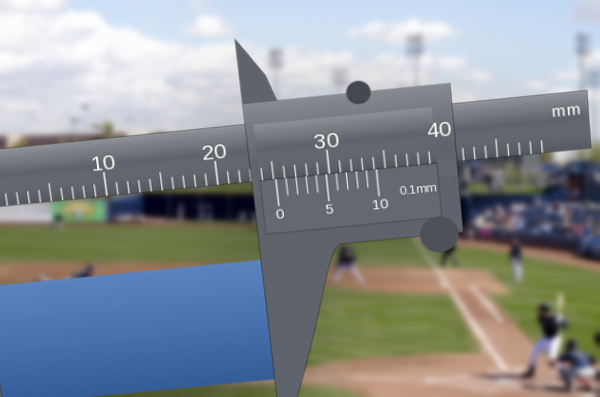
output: **25.2** mm
